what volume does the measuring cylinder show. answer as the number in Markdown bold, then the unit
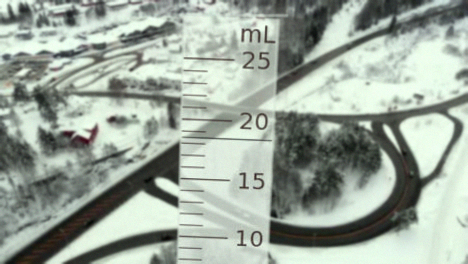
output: **18.5** mL
